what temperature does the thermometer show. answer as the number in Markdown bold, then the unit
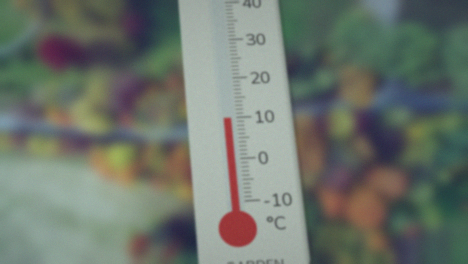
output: **10** °C
